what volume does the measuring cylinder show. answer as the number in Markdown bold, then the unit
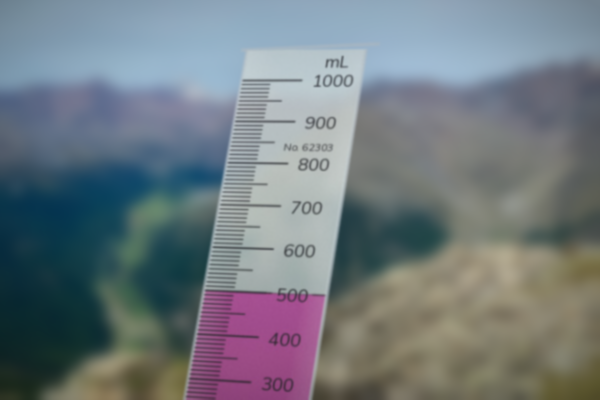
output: **500** mL
